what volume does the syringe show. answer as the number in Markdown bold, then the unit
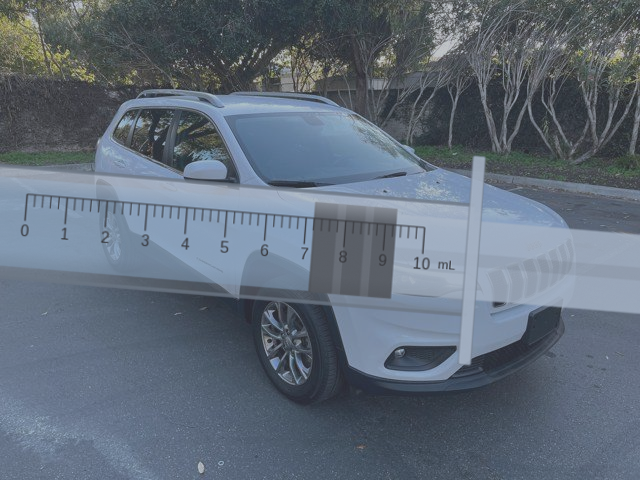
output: **7.2** mL
